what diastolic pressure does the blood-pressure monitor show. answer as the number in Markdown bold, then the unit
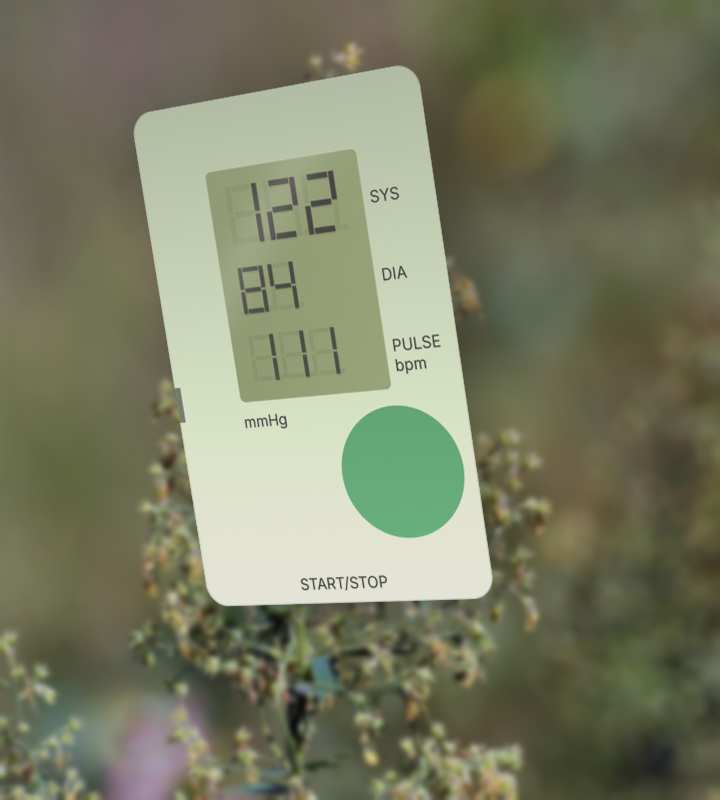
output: **84** mmHg
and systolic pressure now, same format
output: **122** mmHg
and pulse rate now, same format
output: **111** bpm
